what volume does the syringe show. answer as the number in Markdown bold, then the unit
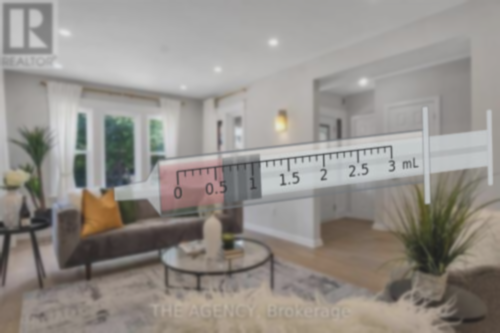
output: **0.6** mL
